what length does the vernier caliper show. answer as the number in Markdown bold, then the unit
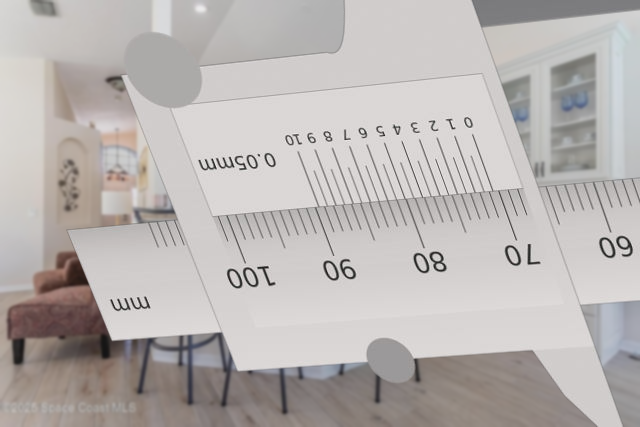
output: **70.6** mm
